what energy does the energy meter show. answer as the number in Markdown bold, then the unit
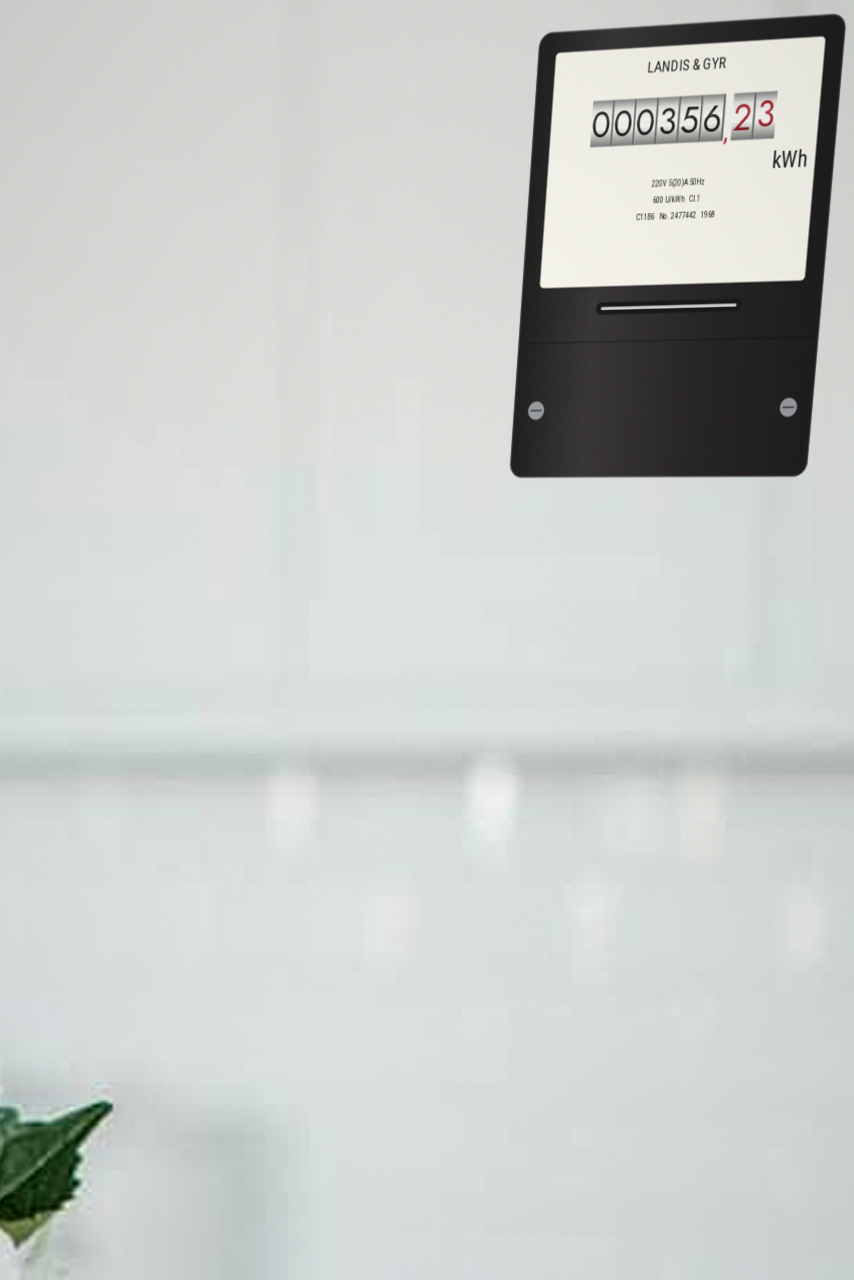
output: **356.23** kWh
